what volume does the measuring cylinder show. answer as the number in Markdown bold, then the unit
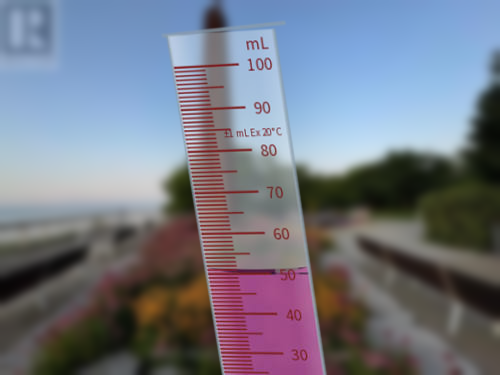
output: **50** mL
